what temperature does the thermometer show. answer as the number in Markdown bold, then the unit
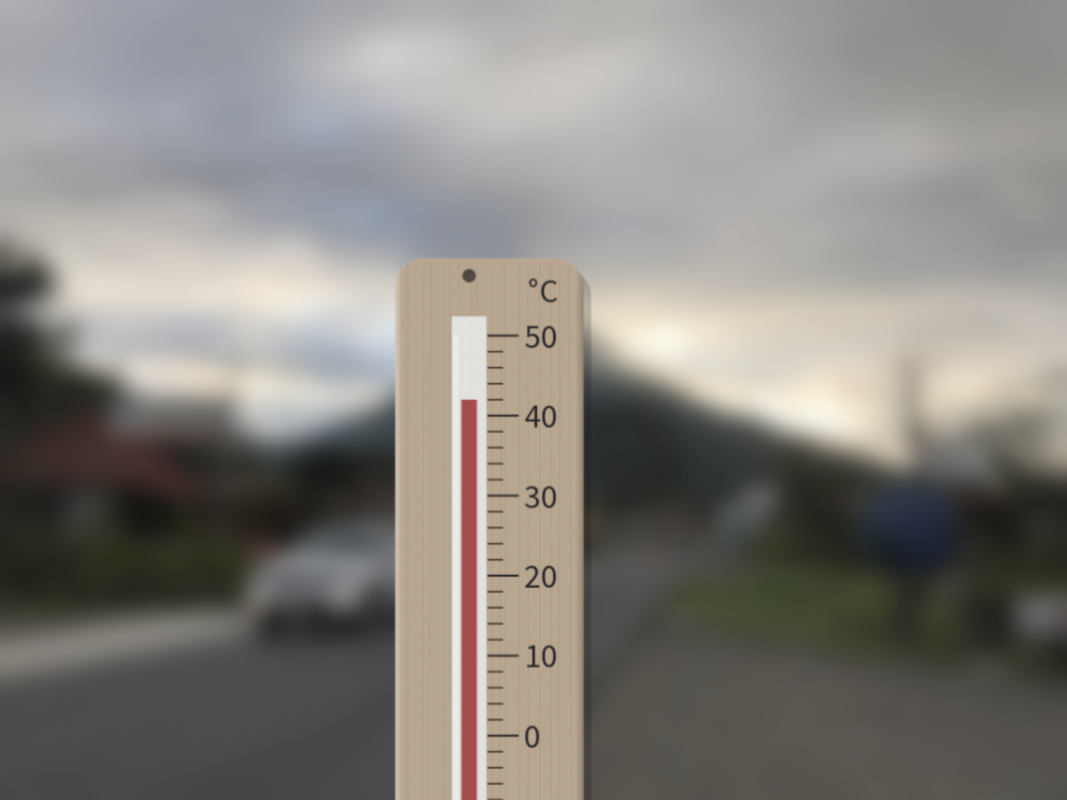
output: **42** °C
